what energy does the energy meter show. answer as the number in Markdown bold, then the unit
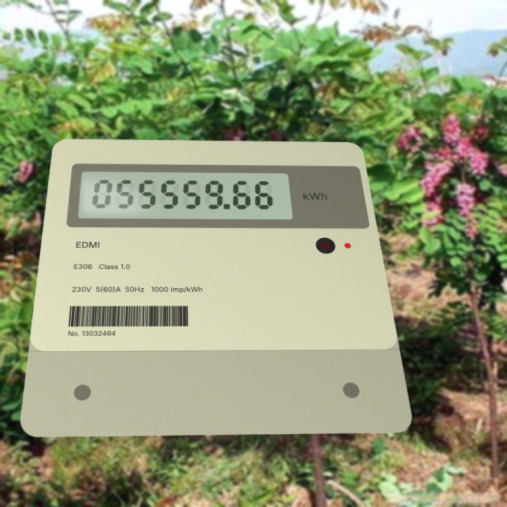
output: **55559.66** kWh
